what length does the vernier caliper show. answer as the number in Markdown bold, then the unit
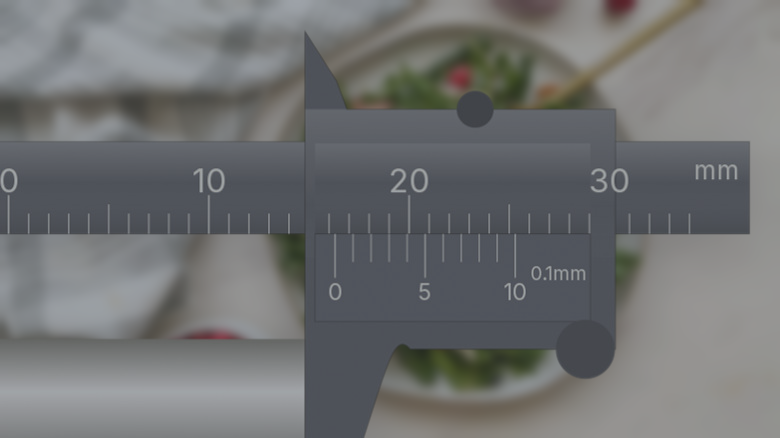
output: **16.3** mm
